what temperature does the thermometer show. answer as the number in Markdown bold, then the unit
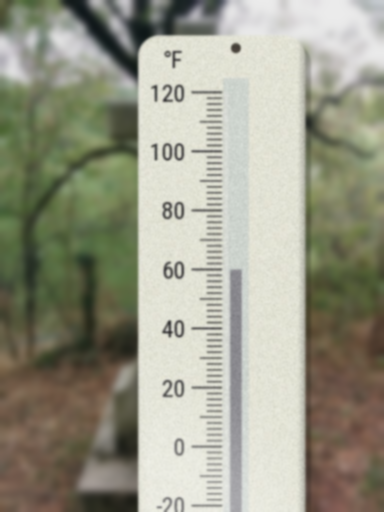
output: **60** °F
